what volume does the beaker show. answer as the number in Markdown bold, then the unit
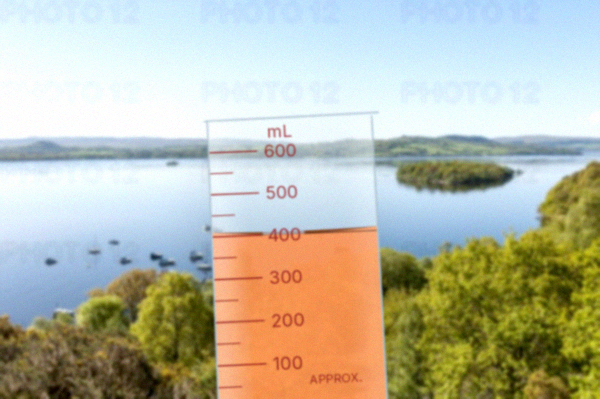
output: **400** mL
